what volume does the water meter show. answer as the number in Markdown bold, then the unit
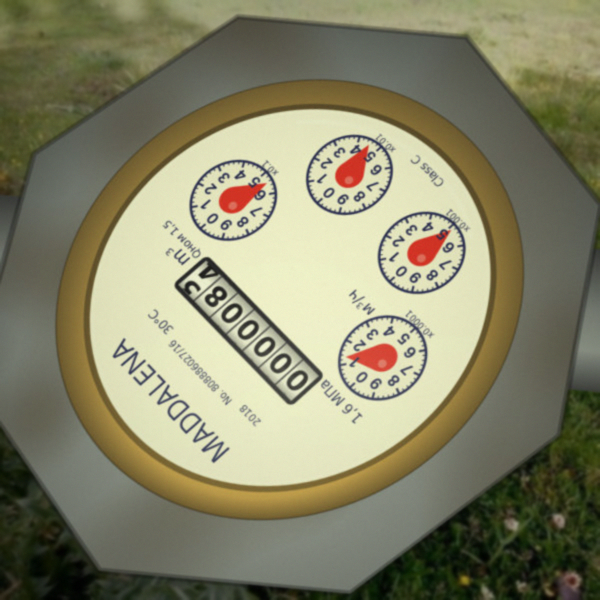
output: **83.5451** m³
